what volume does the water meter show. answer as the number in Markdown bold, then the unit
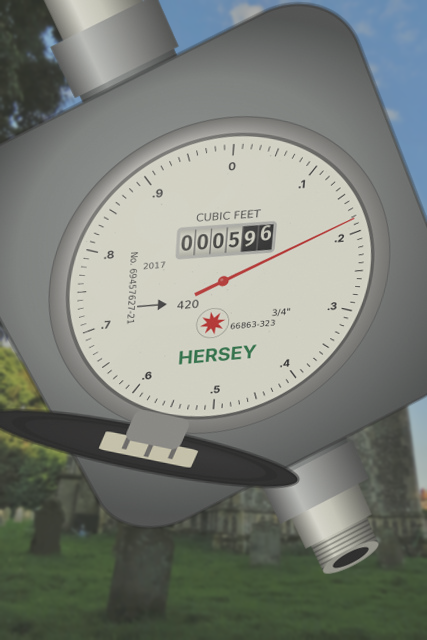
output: **596.18** ft³
